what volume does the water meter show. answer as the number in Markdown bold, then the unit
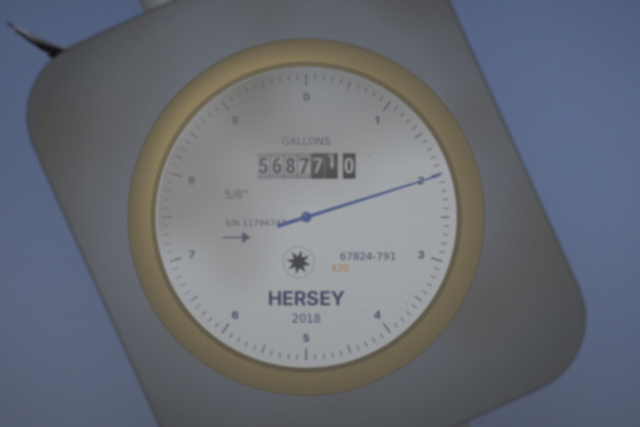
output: **5687712.0** gal
